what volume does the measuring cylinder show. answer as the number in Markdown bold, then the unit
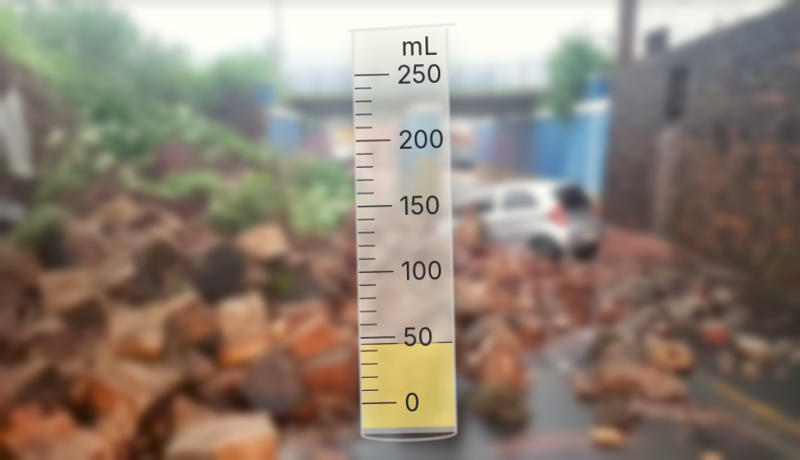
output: **45** mL
